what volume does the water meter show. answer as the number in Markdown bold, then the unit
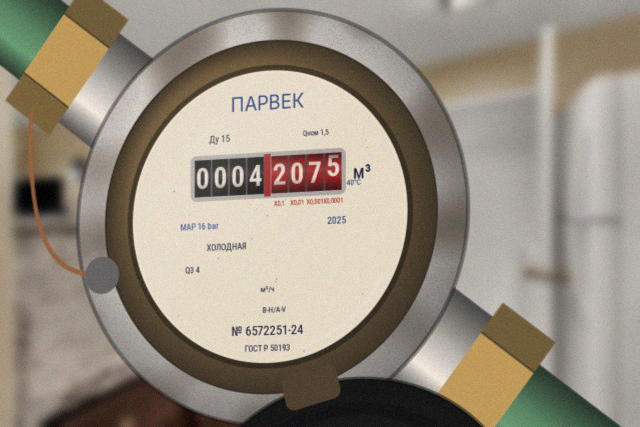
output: **4.2075** m³
